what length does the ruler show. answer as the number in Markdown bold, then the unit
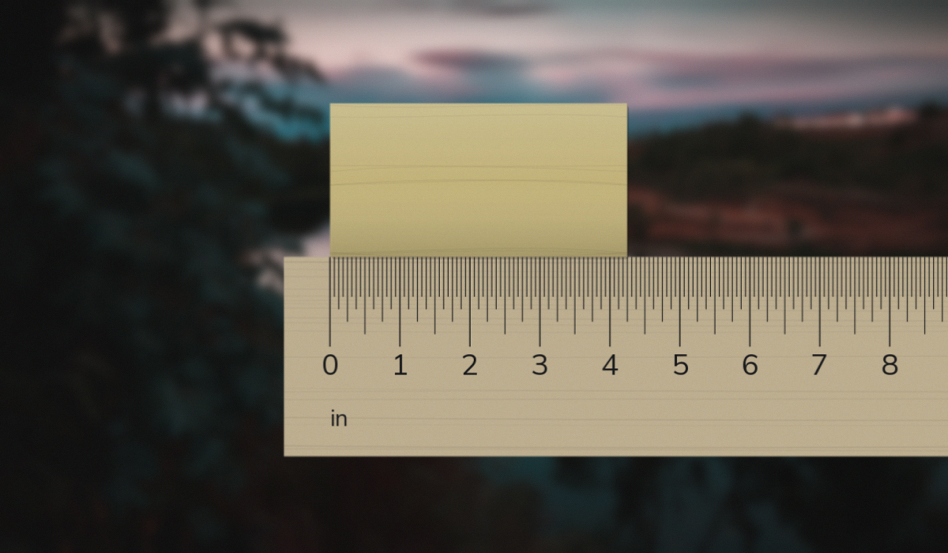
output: **4.25** in
